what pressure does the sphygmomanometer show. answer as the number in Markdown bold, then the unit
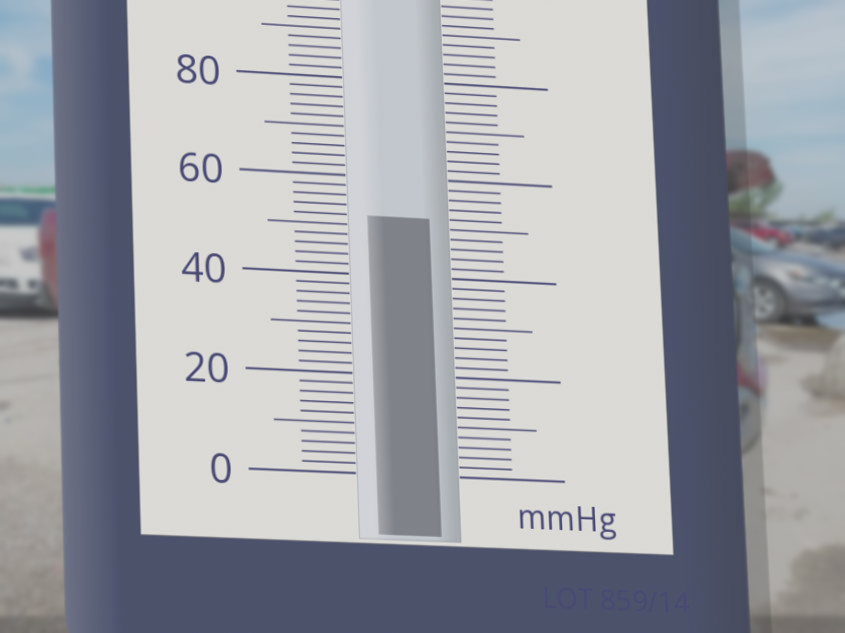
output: **52** mmHg
